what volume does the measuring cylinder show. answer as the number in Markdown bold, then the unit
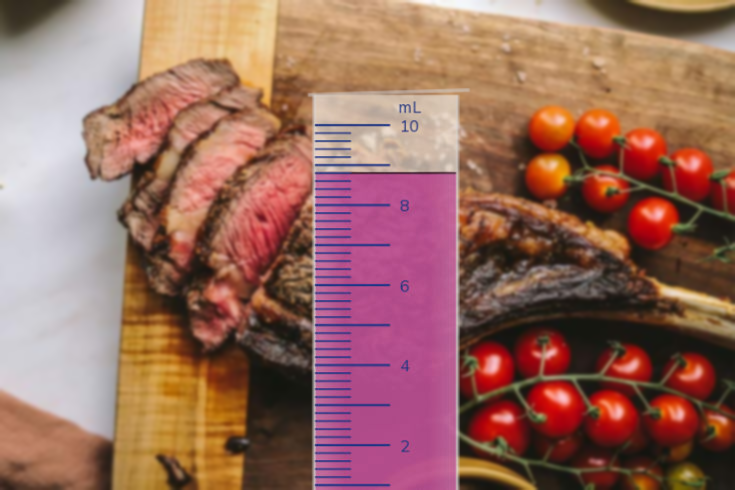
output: **8.8** mL
